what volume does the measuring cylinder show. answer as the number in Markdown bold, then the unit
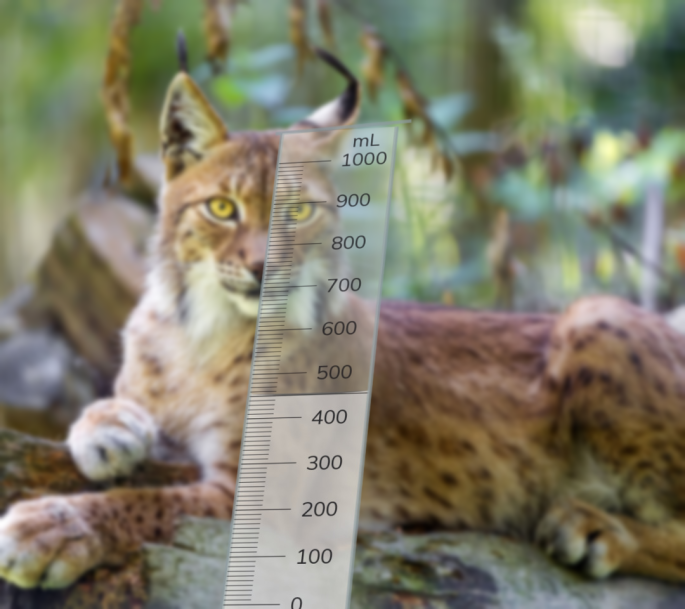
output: **450** mL
